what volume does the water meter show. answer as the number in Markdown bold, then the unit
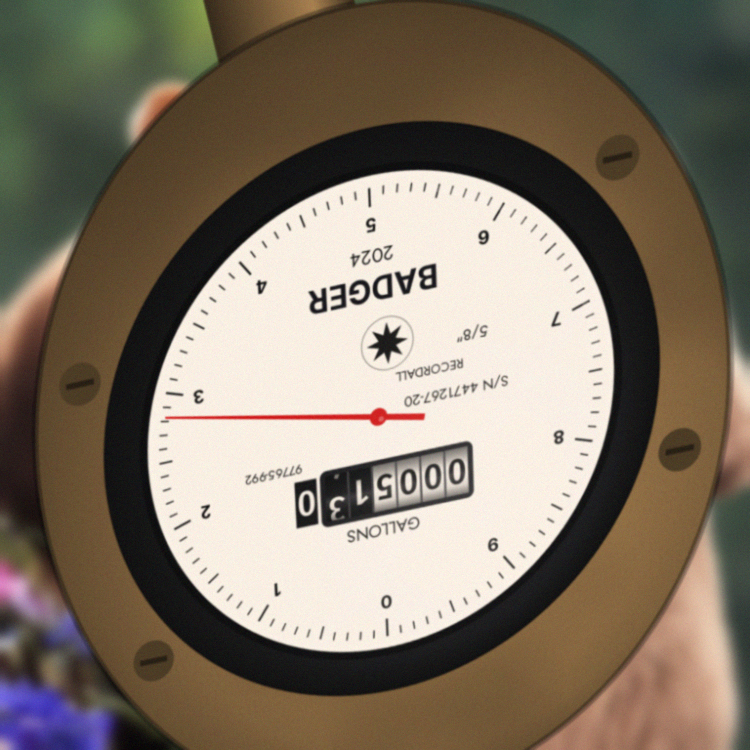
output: **5132.8** gal
